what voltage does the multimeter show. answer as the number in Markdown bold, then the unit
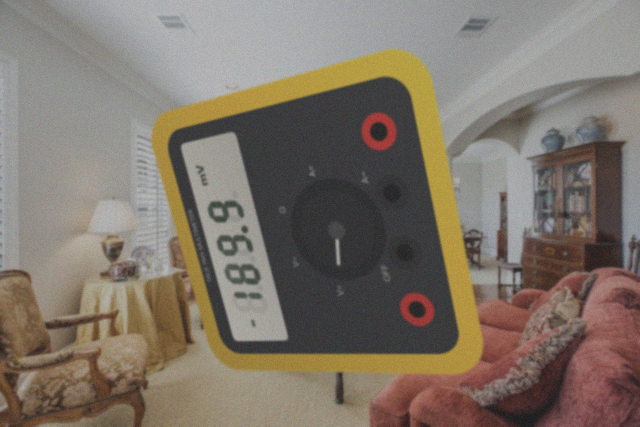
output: **-189.9** mV
